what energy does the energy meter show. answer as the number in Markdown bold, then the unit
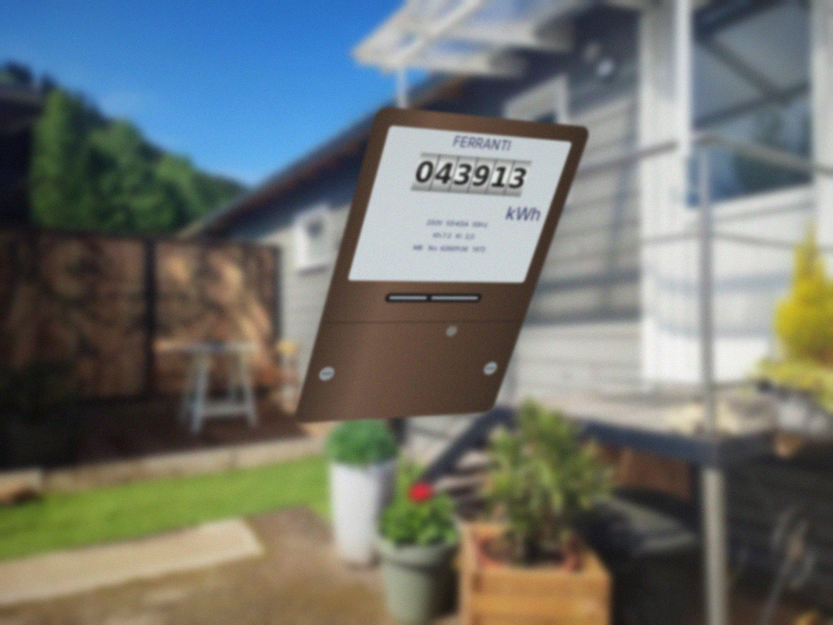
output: **43913** kWh
